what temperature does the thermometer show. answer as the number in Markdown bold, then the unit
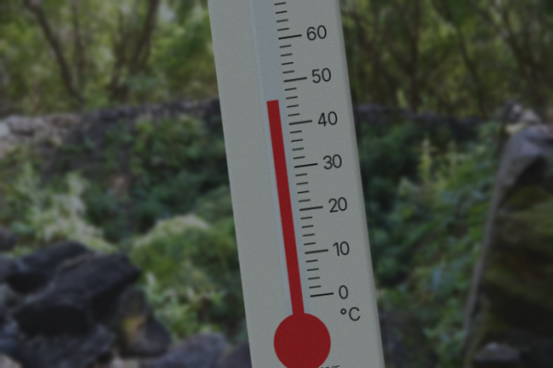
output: **46** °C
